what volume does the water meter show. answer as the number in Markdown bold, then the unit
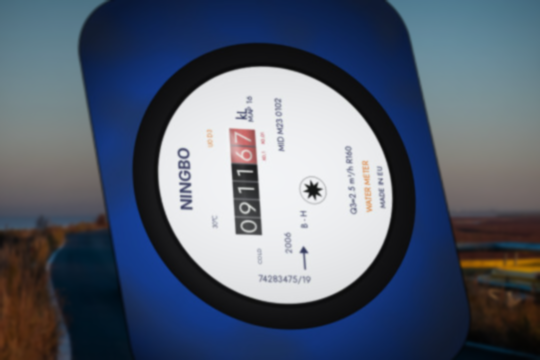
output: **911.67** kL
